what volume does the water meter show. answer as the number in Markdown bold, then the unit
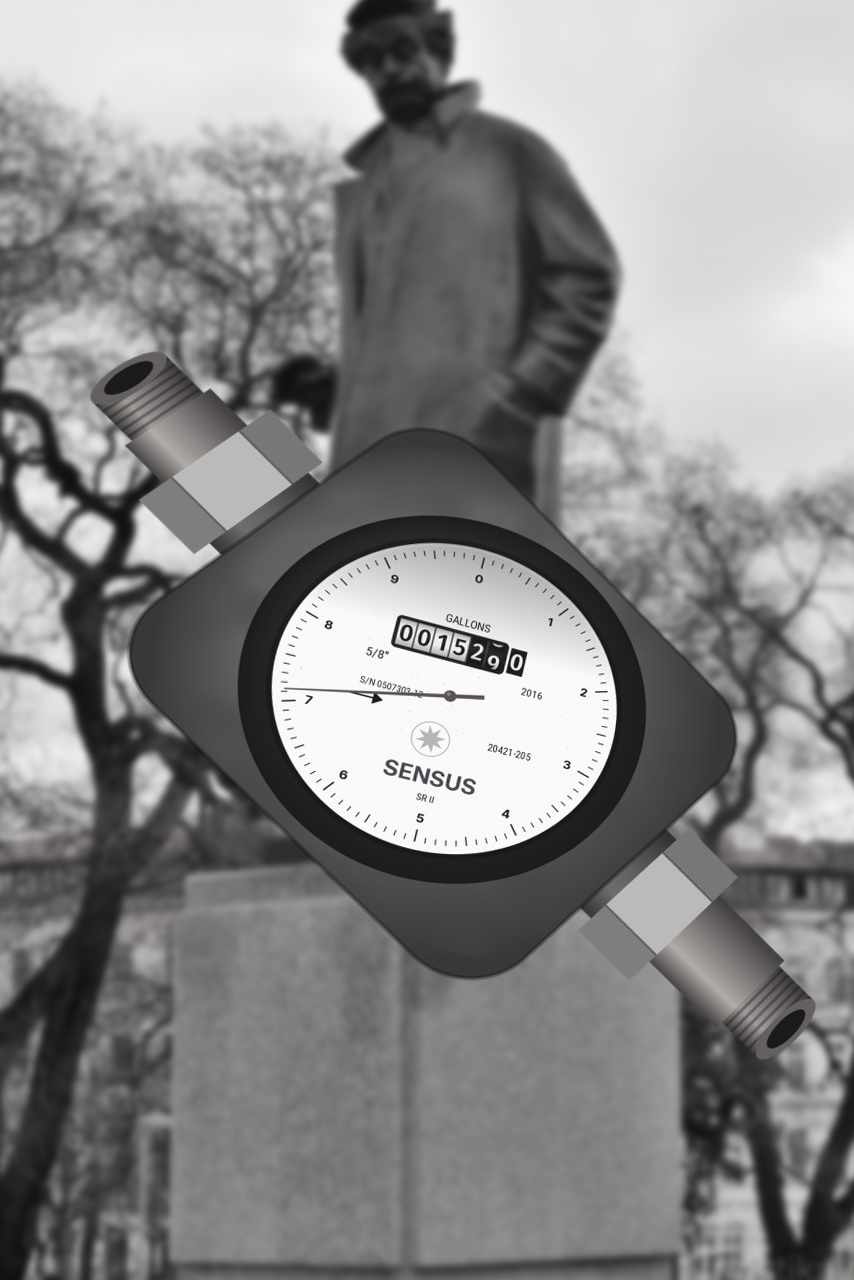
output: **15287.1** gal
